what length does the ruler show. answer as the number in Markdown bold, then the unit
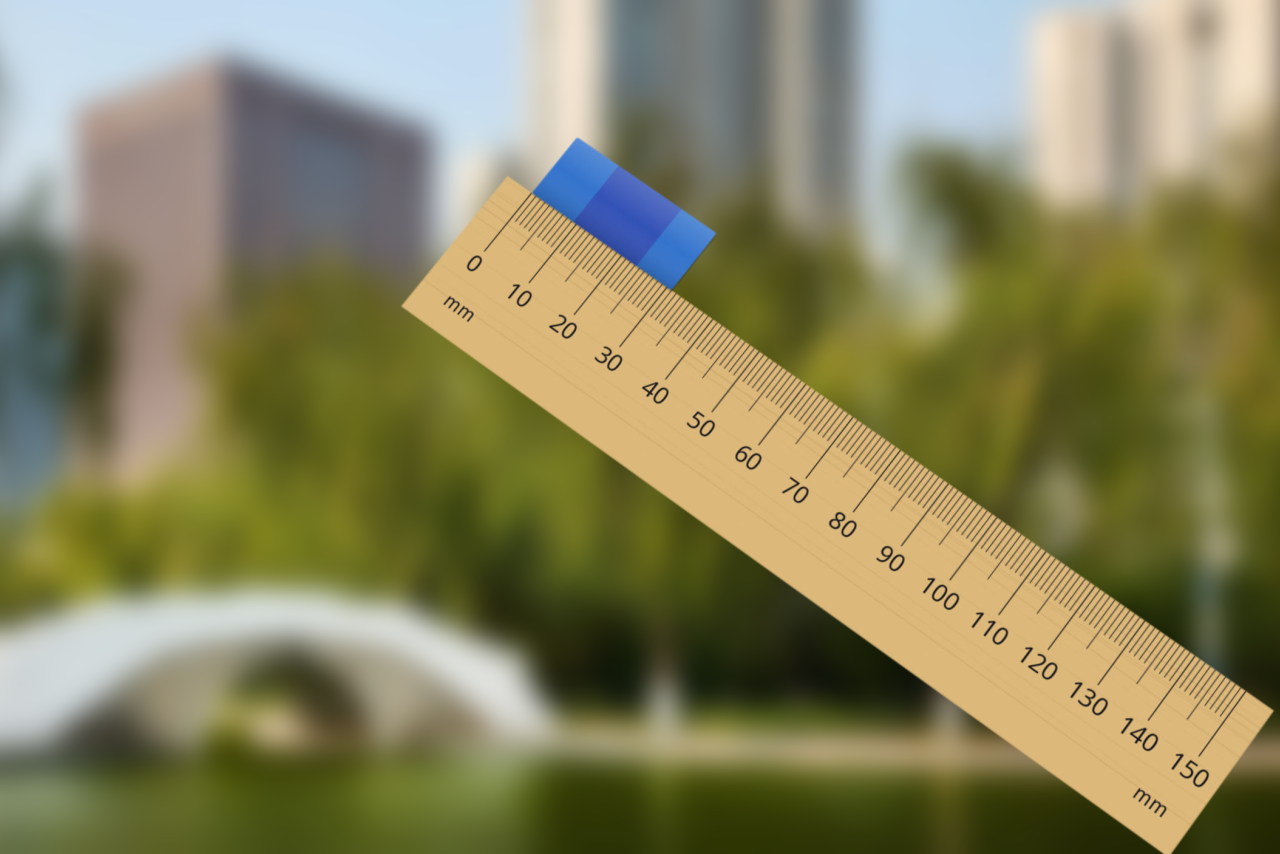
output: **31** mm
